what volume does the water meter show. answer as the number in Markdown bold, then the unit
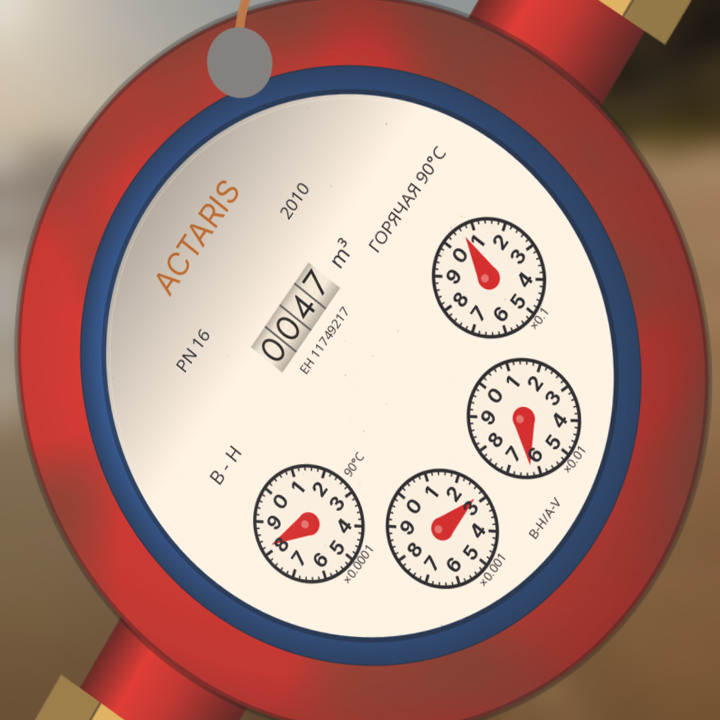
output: **47.0628** m³
